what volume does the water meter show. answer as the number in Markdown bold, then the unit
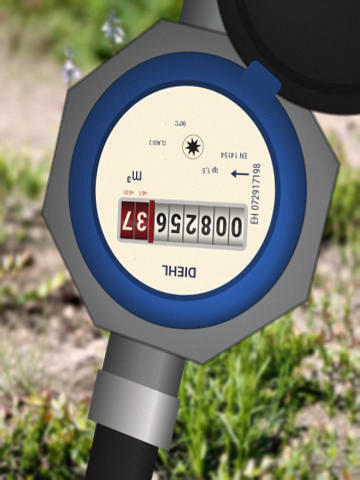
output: **8256.37** m³
